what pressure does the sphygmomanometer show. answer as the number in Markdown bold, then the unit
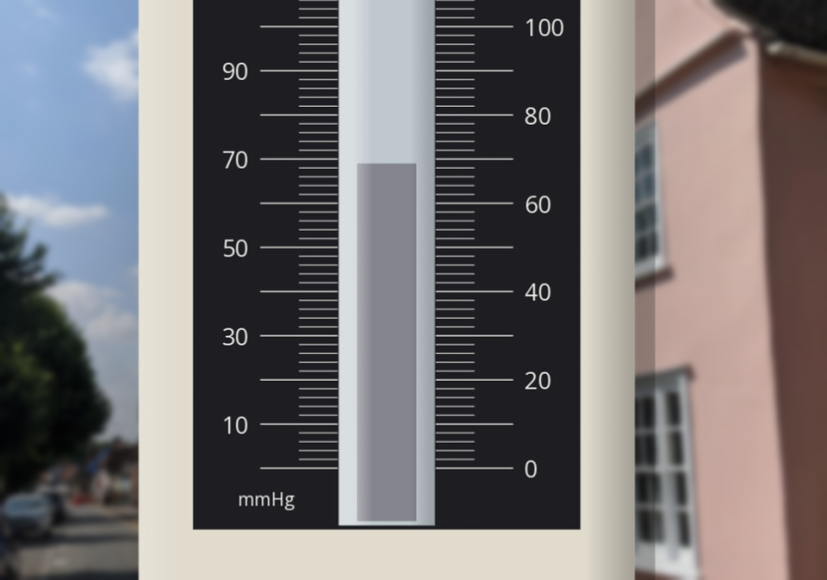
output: **69** mmHg
